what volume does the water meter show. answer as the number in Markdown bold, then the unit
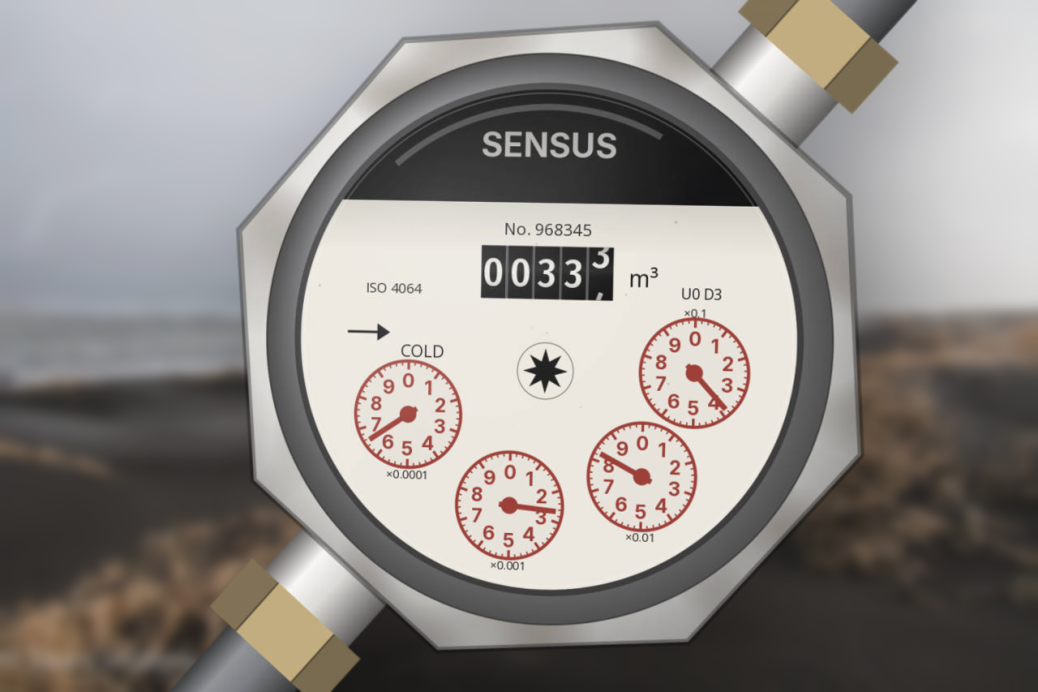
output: **333.3826** m³
